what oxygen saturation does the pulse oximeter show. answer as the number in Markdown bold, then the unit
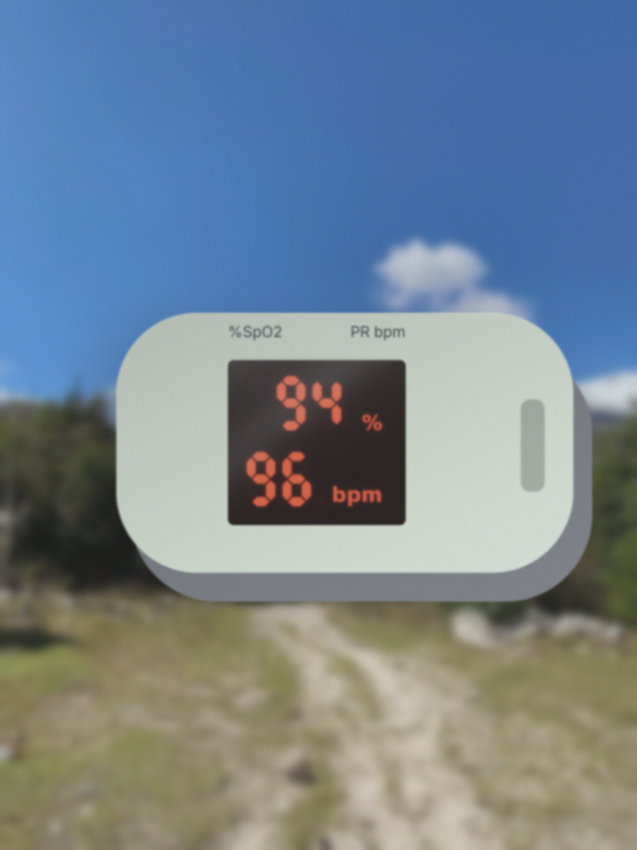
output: **94** %
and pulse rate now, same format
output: **96** bpm
